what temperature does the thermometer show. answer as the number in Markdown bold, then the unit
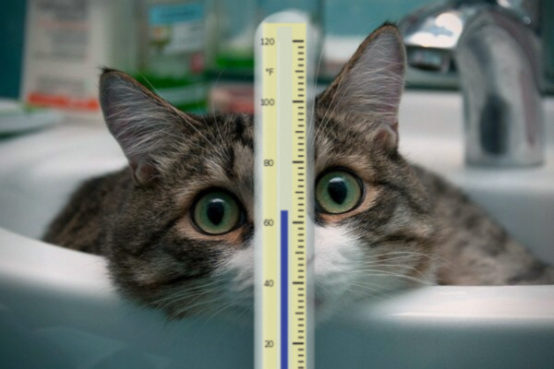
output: **64** °F
